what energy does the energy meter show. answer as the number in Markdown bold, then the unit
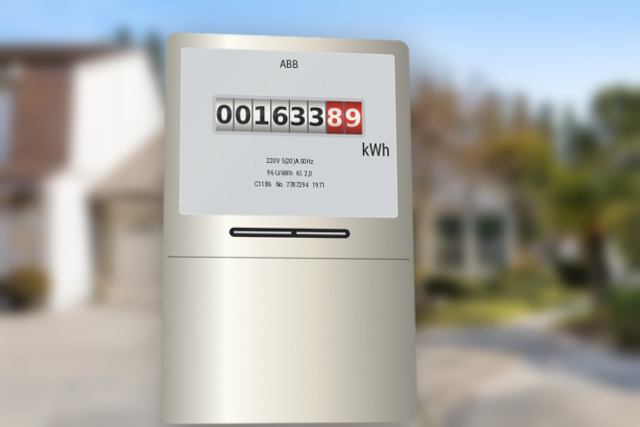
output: **1633.89** kWh
